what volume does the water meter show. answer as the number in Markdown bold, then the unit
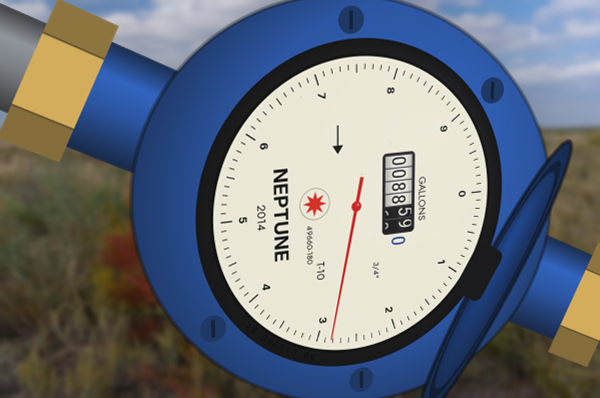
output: **88592.8** gal
